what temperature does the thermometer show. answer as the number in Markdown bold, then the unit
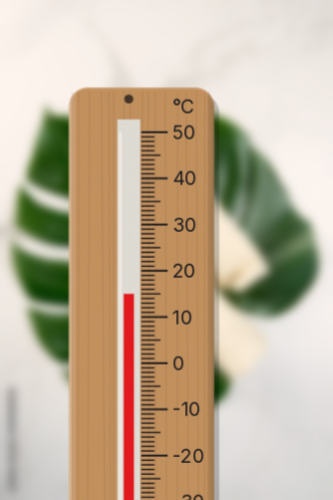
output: **15** °C
